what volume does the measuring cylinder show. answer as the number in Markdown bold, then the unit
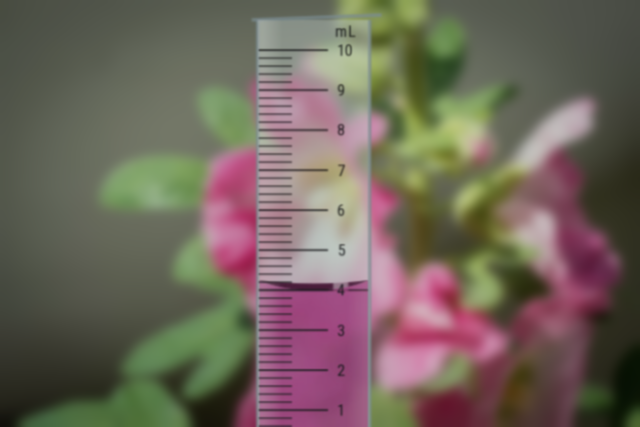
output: **4** mL
